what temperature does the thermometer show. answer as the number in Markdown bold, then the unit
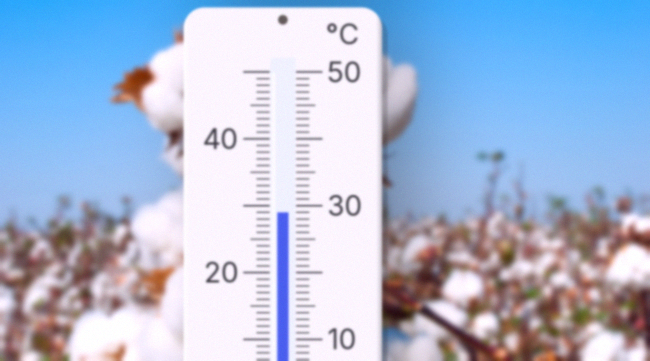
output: **29** °C
